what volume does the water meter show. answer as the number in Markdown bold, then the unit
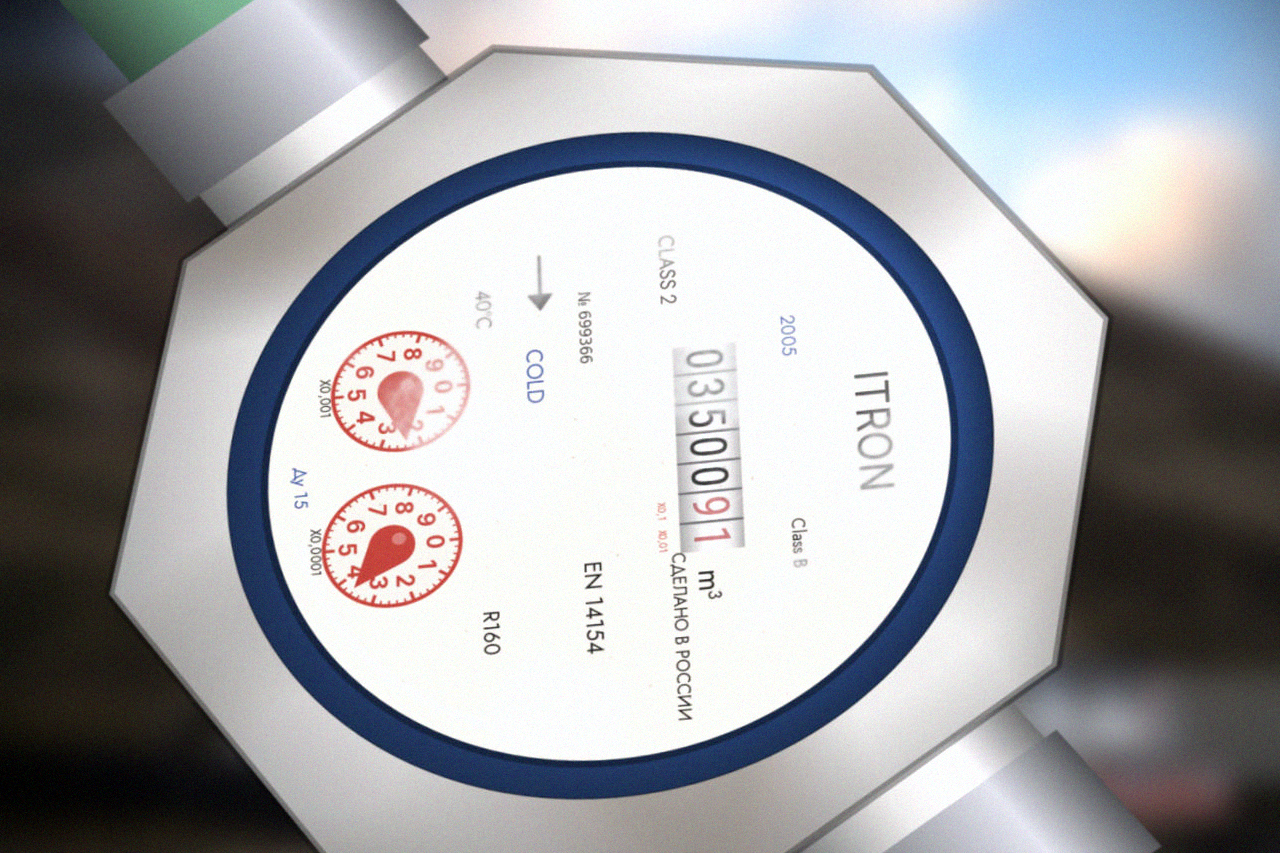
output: **3500.9123** m³
